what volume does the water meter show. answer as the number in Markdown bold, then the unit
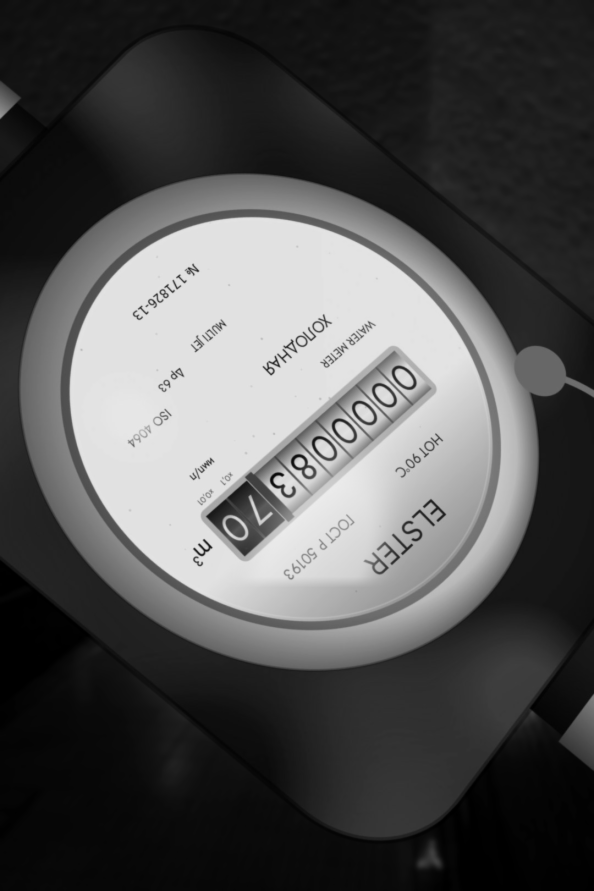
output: **83.70** m³
